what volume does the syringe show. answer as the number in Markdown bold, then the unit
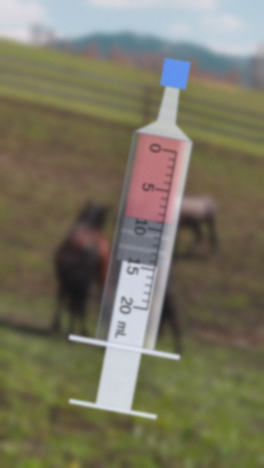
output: **9** mL
